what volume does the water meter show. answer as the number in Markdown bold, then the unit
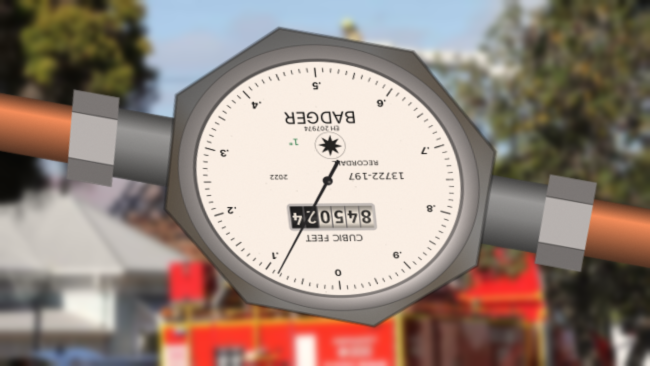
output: **845024.08** ft³
